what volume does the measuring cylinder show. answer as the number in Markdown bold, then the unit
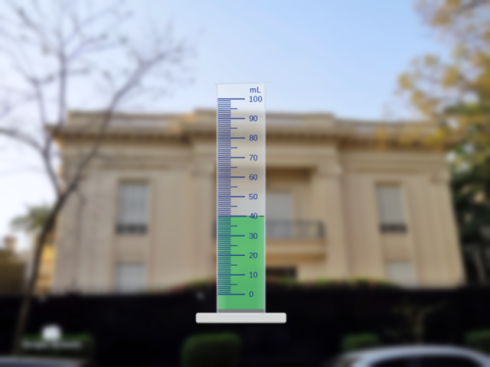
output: **40** mL
